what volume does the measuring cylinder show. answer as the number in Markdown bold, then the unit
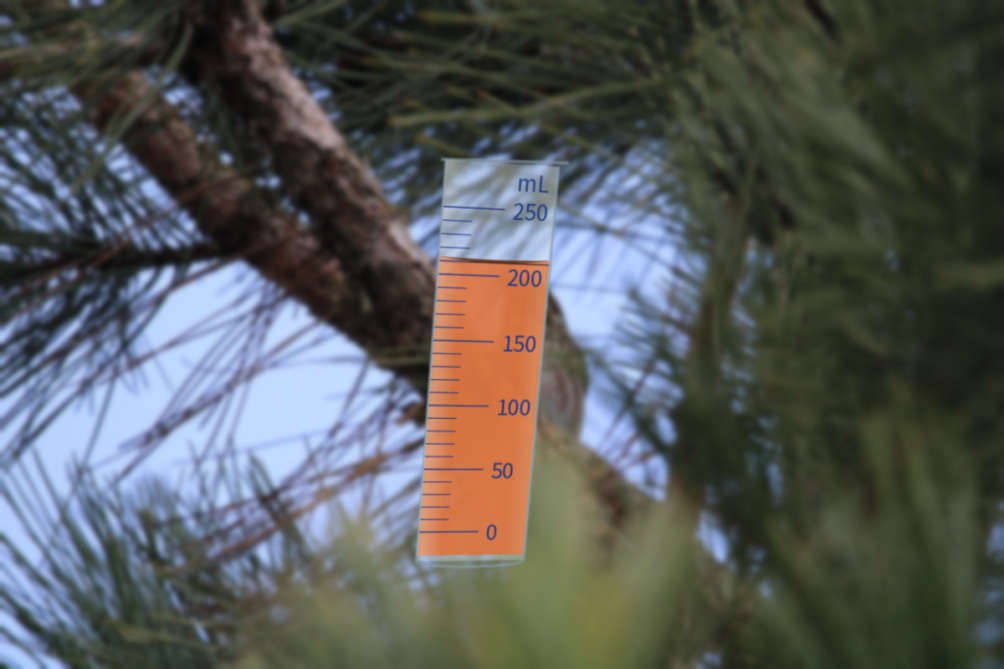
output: **210** mL
